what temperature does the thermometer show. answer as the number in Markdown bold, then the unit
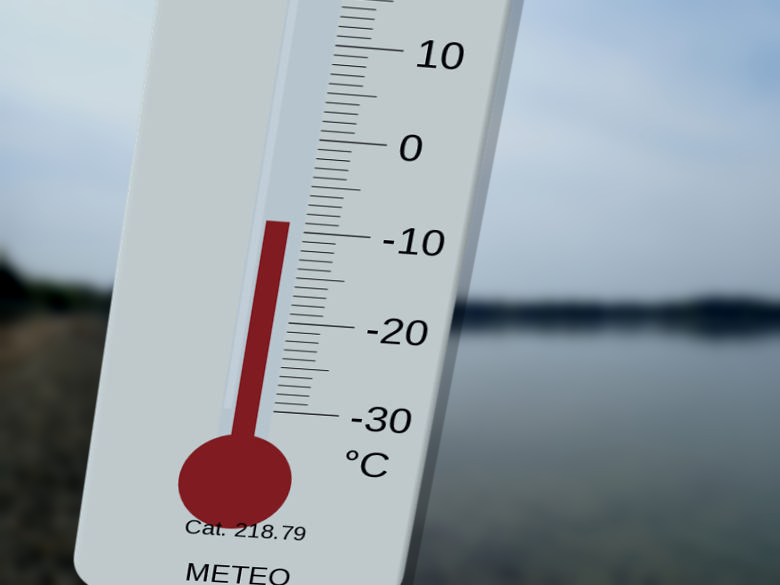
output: **-9** °C
